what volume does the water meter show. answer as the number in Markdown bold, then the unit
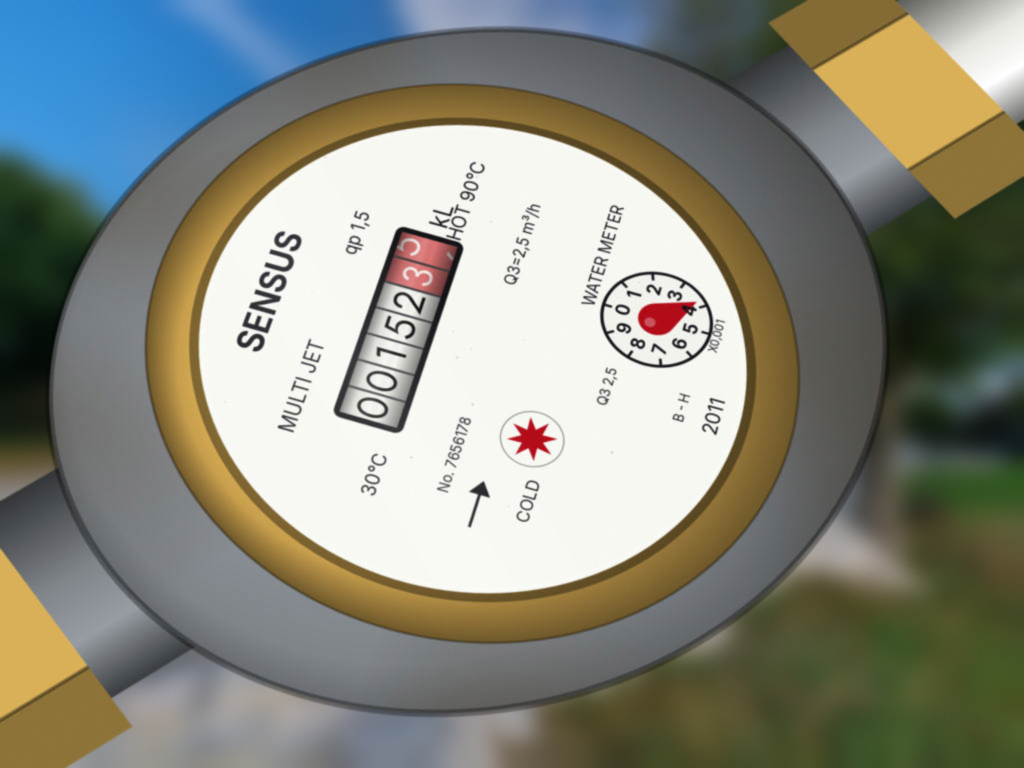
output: **152.353** kL
